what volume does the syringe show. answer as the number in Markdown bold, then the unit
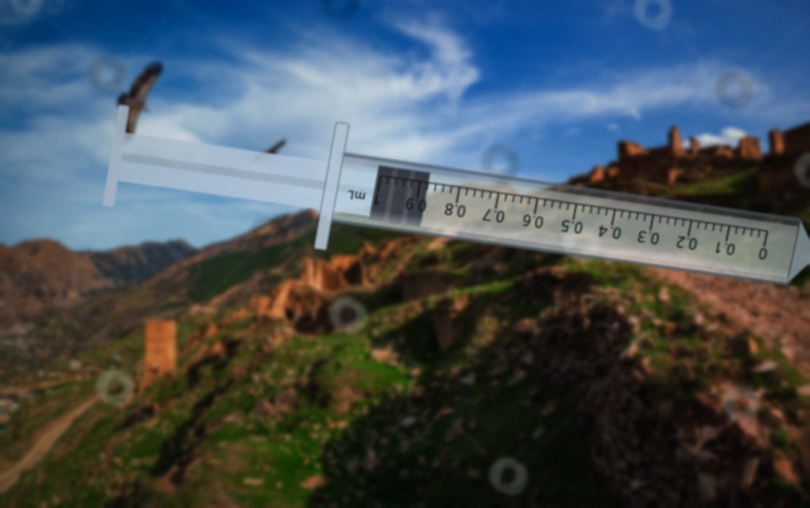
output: **0.88** mL
